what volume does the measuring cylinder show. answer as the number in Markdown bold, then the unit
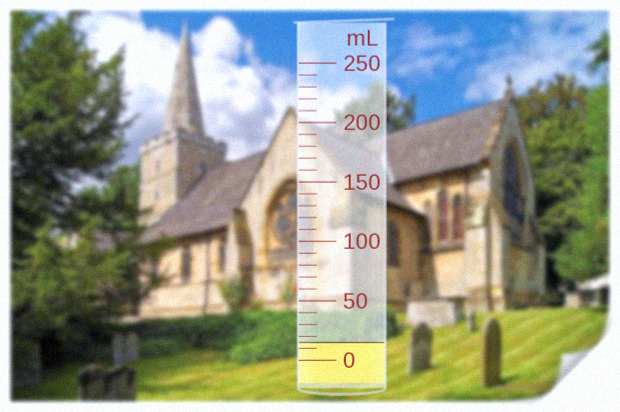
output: **15** mL
